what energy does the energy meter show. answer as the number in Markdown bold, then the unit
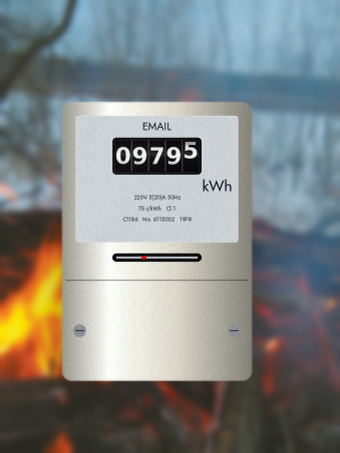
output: **9795** kWh
